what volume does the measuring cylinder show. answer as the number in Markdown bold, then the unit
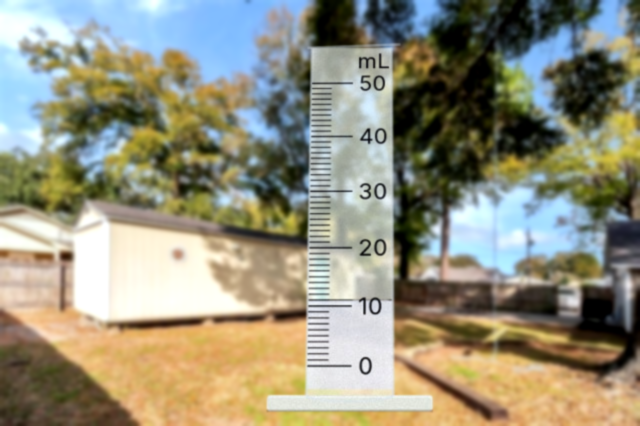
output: **11** mL
